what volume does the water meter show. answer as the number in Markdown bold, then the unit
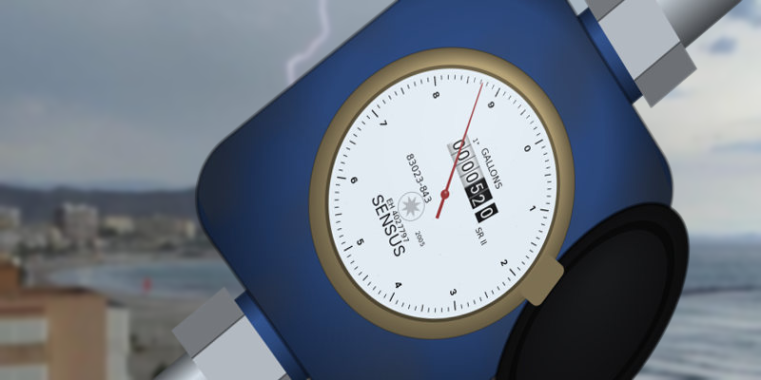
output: **518.7** gal
